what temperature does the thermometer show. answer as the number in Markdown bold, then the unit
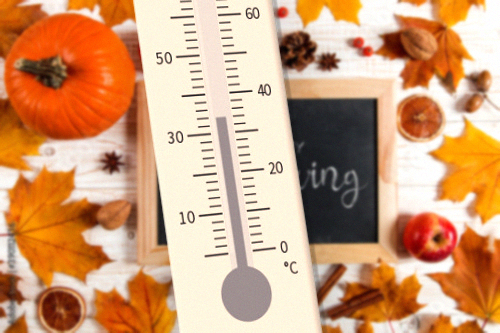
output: **34** °C
